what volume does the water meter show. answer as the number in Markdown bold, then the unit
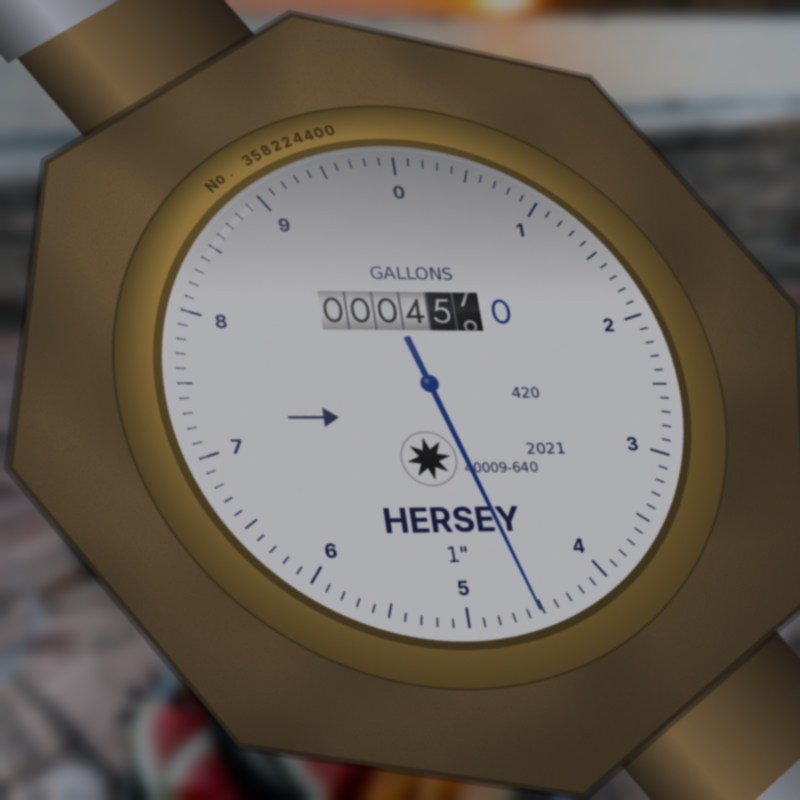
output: **4574.5** gal
